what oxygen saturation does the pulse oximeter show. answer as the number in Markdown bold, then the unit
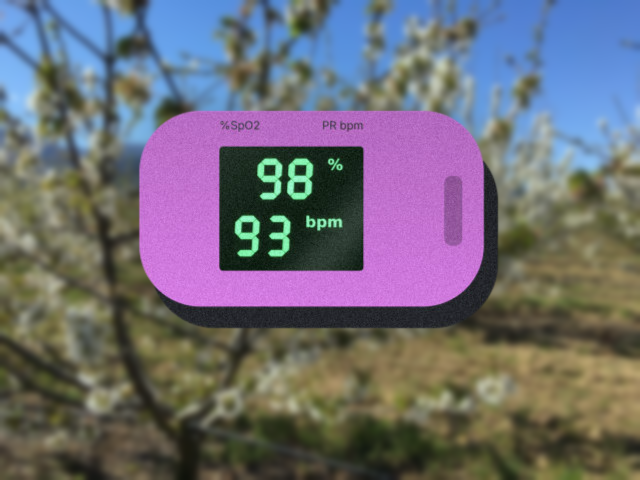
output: **98** %
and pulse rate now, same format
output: **93** bpm
